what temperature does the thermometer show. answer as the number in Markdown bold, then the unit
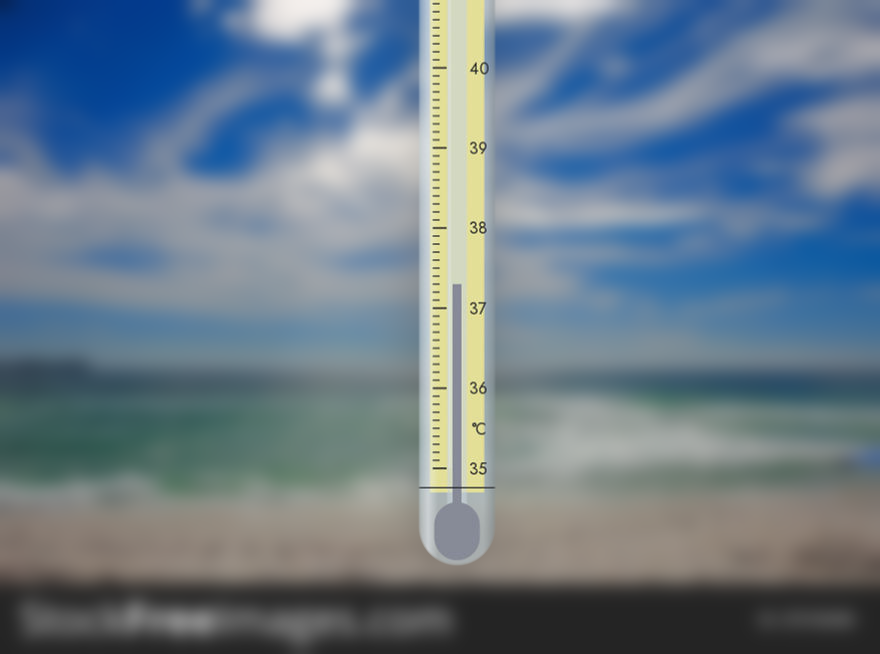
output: **37.3** °C
